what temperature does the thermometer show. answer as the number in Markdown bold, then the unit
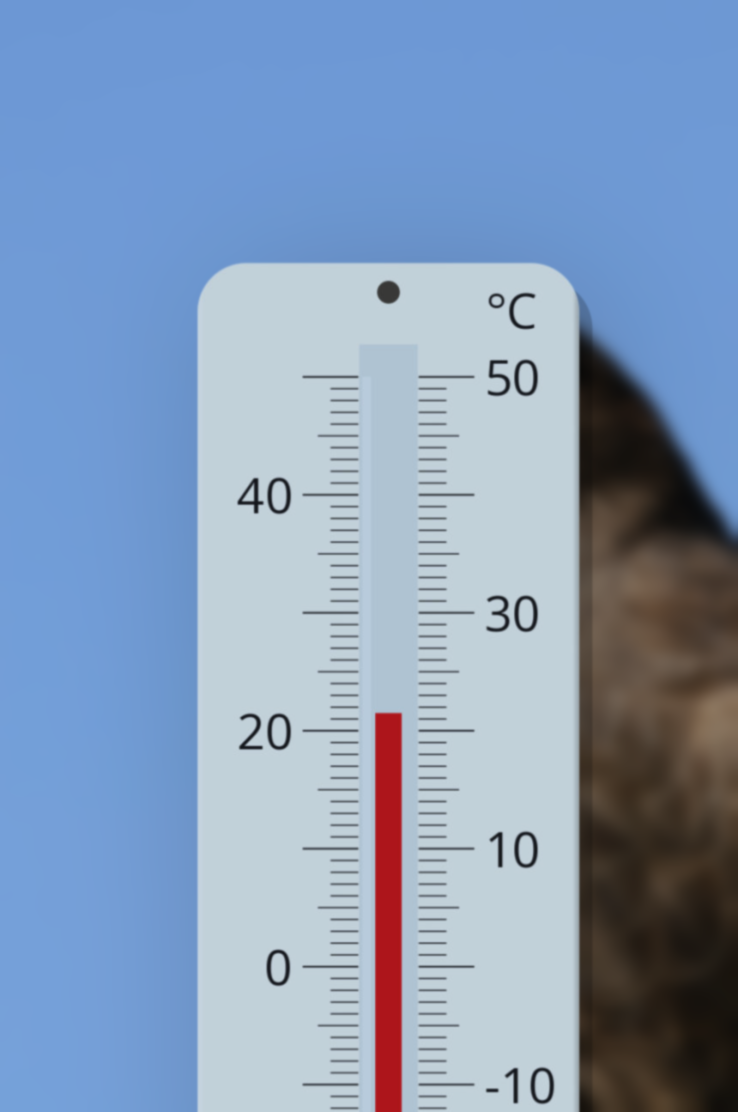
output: **21.5** °C
